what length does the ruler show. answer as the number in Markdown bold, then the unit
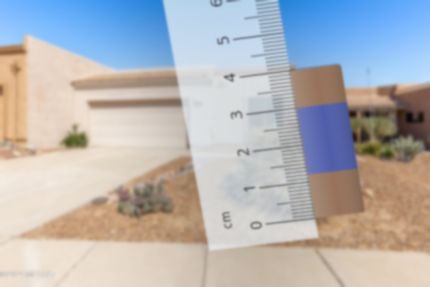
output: **4** cm
